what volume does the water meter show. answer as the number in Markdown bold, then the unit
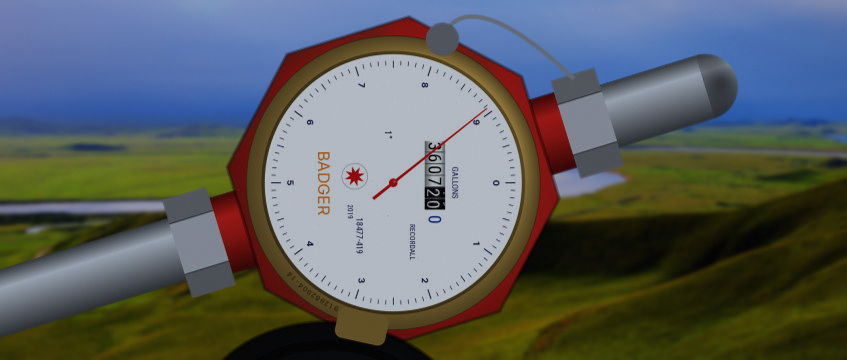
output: **3607198.9** gal
